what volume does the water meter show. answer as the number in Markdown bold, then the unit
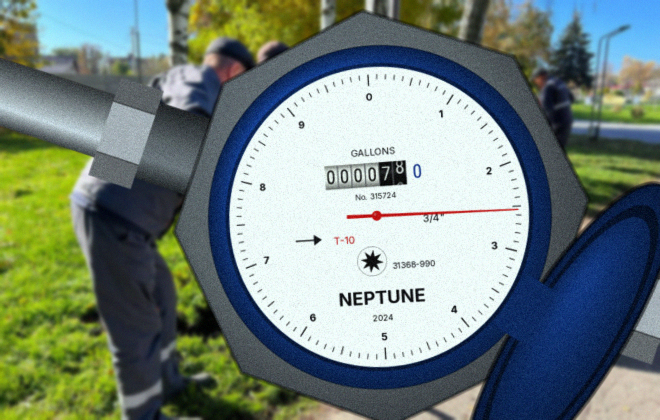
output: **782.5** gal
